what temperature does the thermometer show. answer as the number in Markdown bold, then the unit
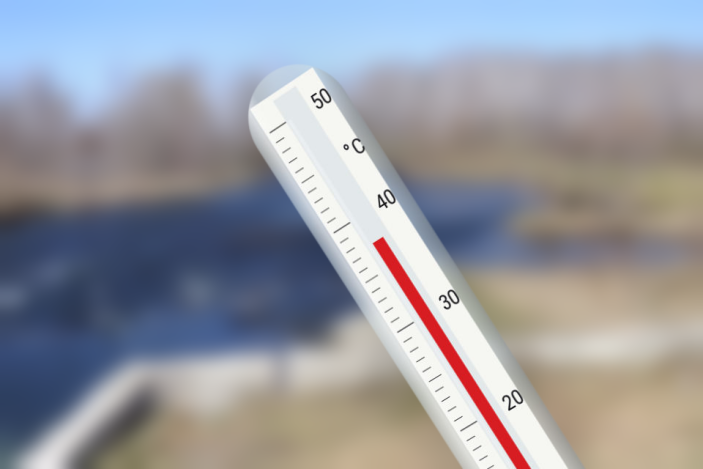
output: **37.5** °C
